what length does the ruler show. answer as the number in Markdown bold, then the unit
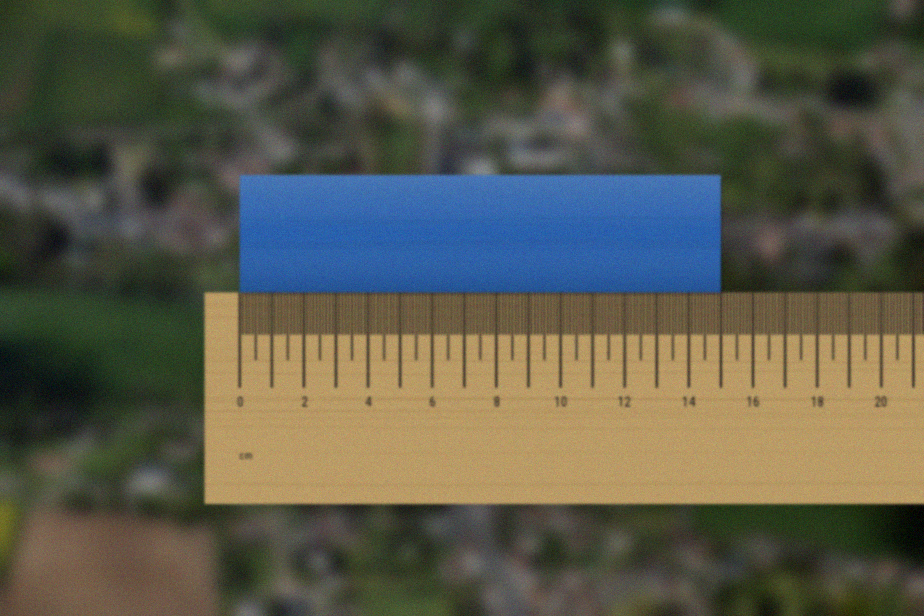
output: **15** cm
